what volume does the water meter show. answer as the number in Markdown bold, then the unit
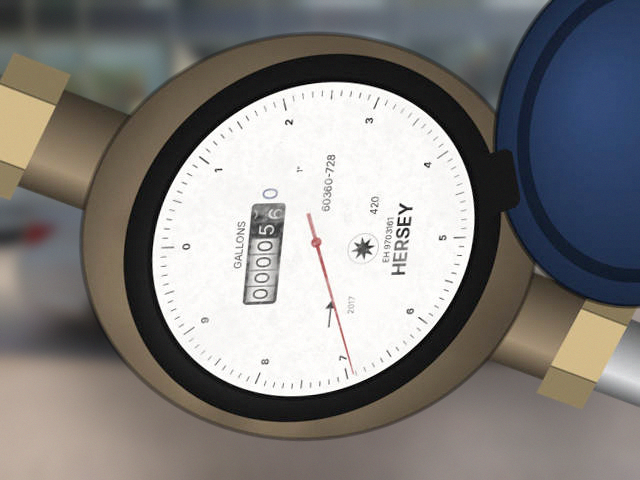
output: **556.9** gal
